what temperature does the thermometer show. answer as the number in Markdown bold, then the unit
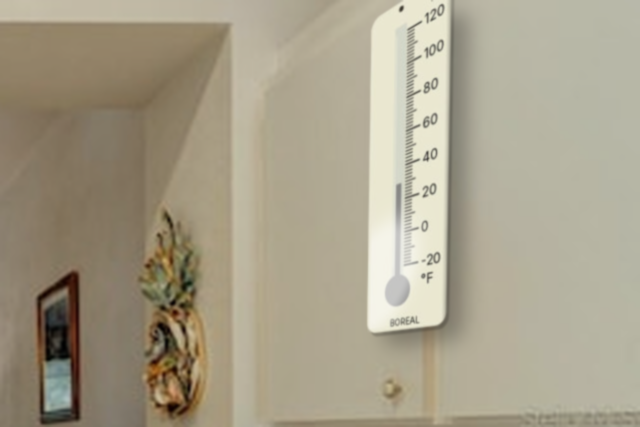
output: **30** °F
